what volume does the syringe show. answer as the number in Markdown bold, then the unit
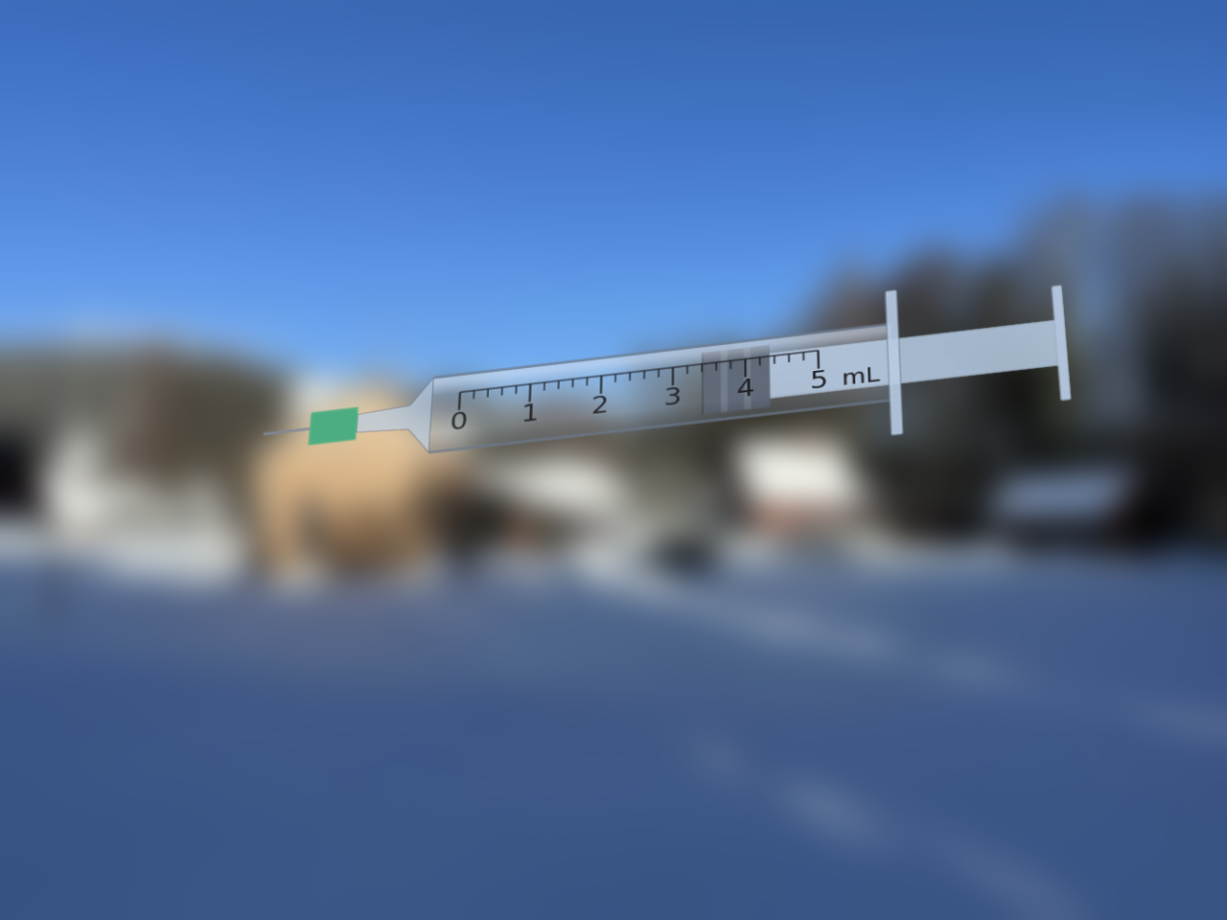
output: **3.4** mL
